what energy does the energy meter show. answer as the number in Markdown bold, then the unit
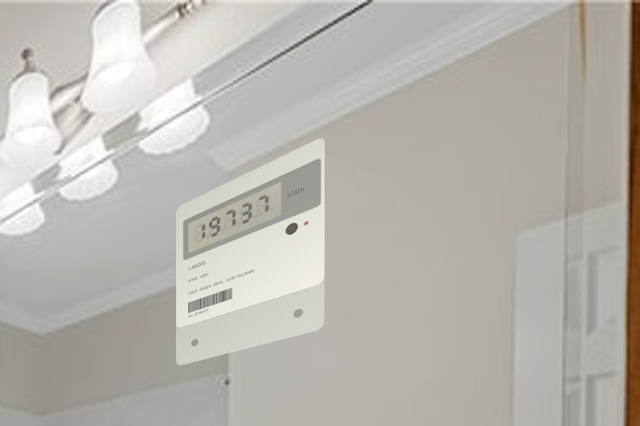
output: **19737** kWh
